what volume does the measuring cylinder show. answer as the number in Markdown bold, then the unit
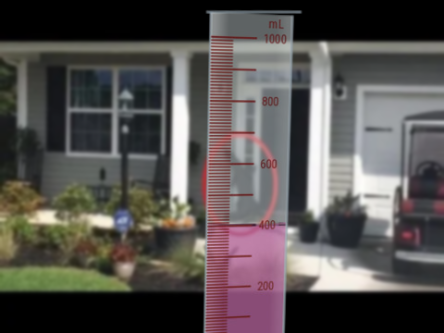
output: **400** mL
